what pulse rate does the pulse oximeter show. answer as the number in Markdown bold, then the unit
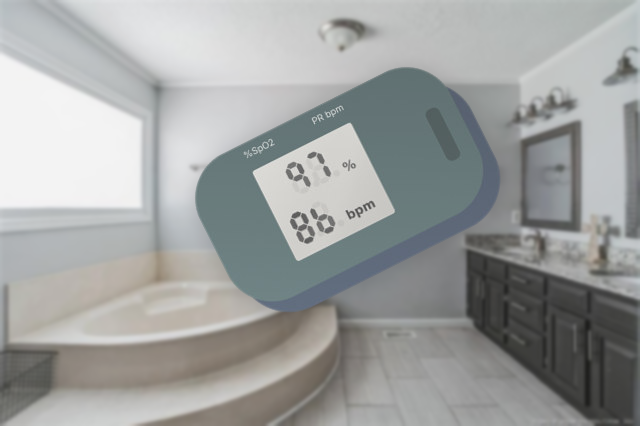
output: **86** bpm
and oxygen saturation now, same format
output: **97** %
